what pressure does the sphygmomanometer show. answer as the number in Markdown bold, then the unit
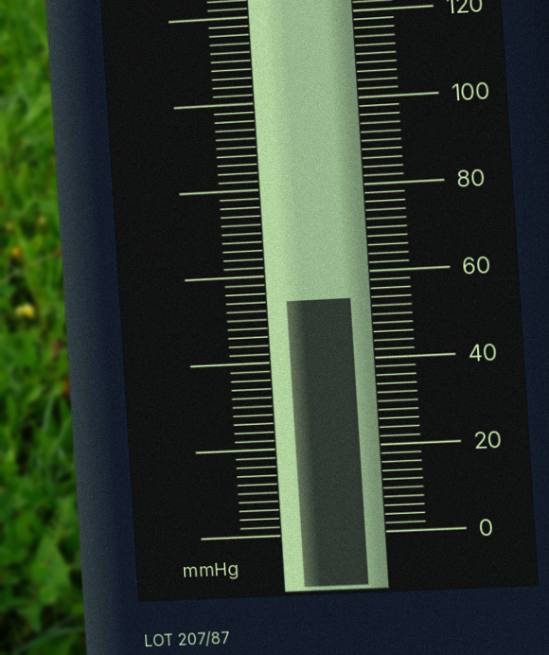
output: **54** mmHg
